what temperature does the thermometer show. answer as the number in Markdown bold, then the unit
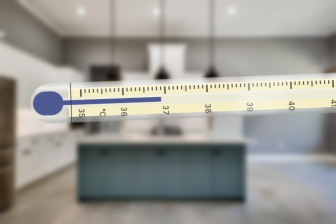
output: **36.9** °C
